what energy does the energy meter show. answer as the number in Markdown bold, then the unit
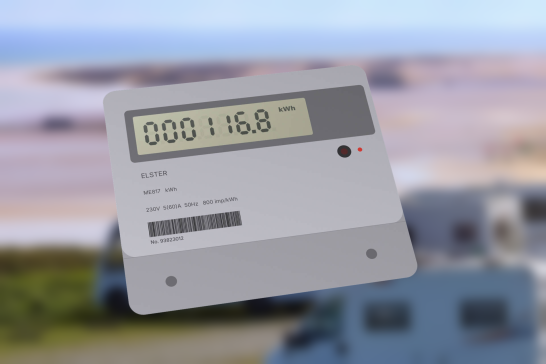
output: **116.8** kWh
